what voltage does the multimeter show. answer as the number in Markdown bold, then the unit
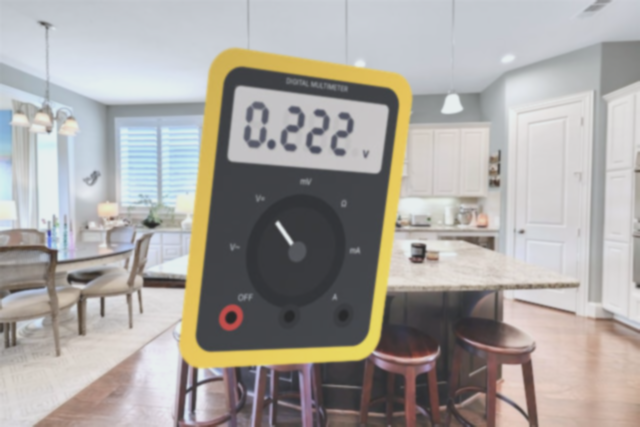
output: **0.222** V
